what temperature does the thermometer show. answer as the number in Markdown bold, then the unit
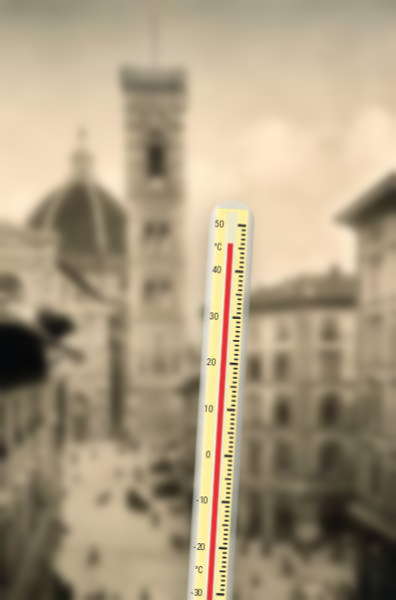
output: **46** °C
